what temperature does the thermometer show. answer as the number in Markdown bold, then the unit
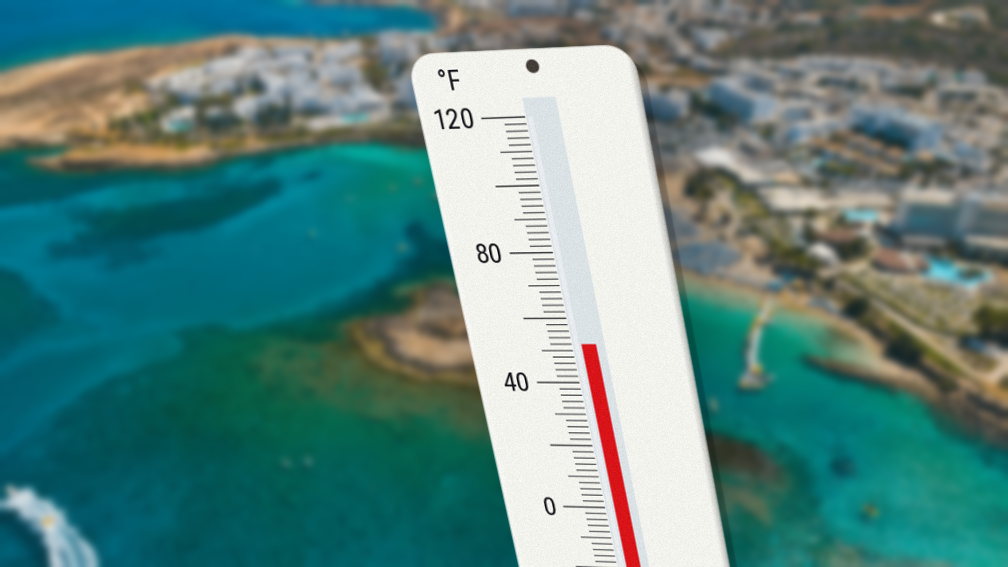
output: **52** °F
